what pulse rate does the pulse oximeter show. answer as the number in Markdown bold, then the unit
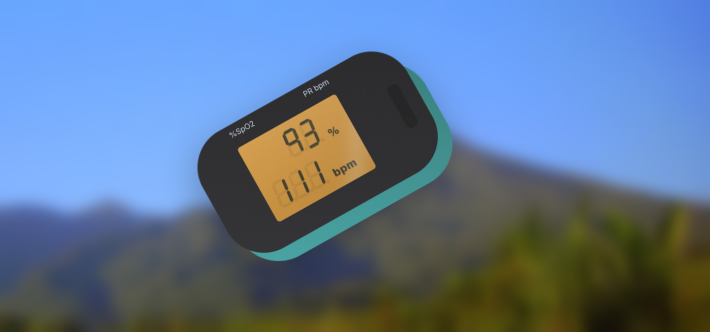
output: **111** bpm
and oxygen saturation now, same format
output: **93** %
